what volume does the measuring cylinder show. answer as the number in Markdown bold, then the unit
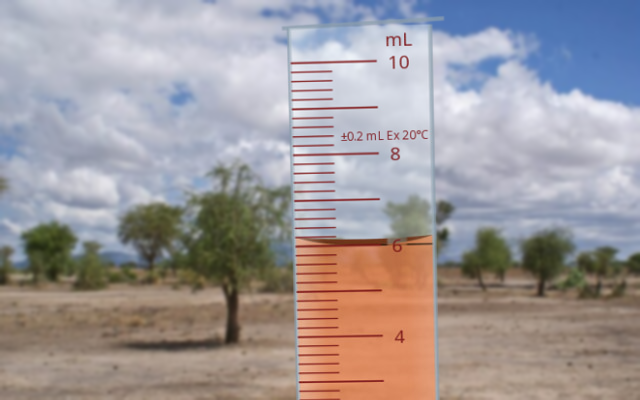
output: **6** mL
